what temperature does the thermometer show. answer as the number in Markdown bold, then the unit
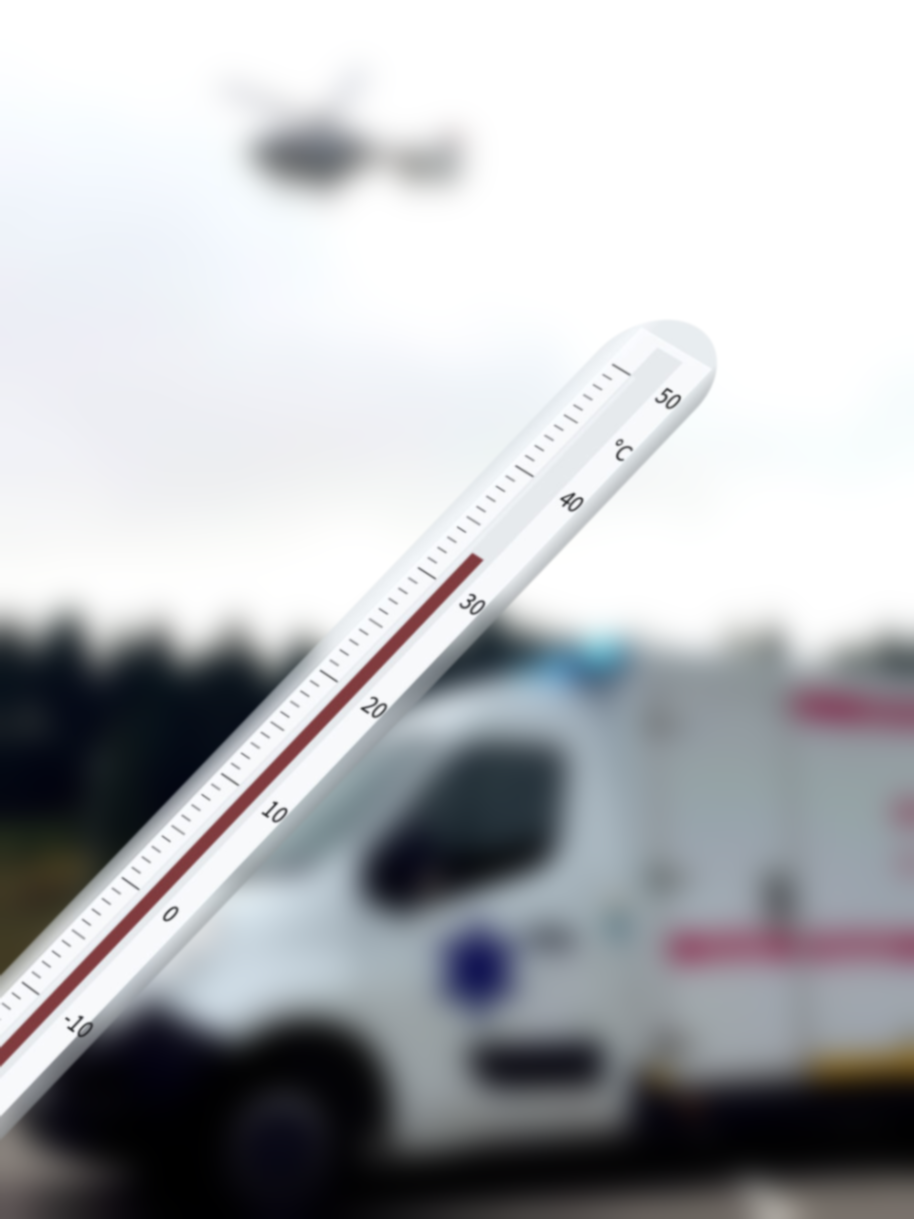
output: **33** °C
